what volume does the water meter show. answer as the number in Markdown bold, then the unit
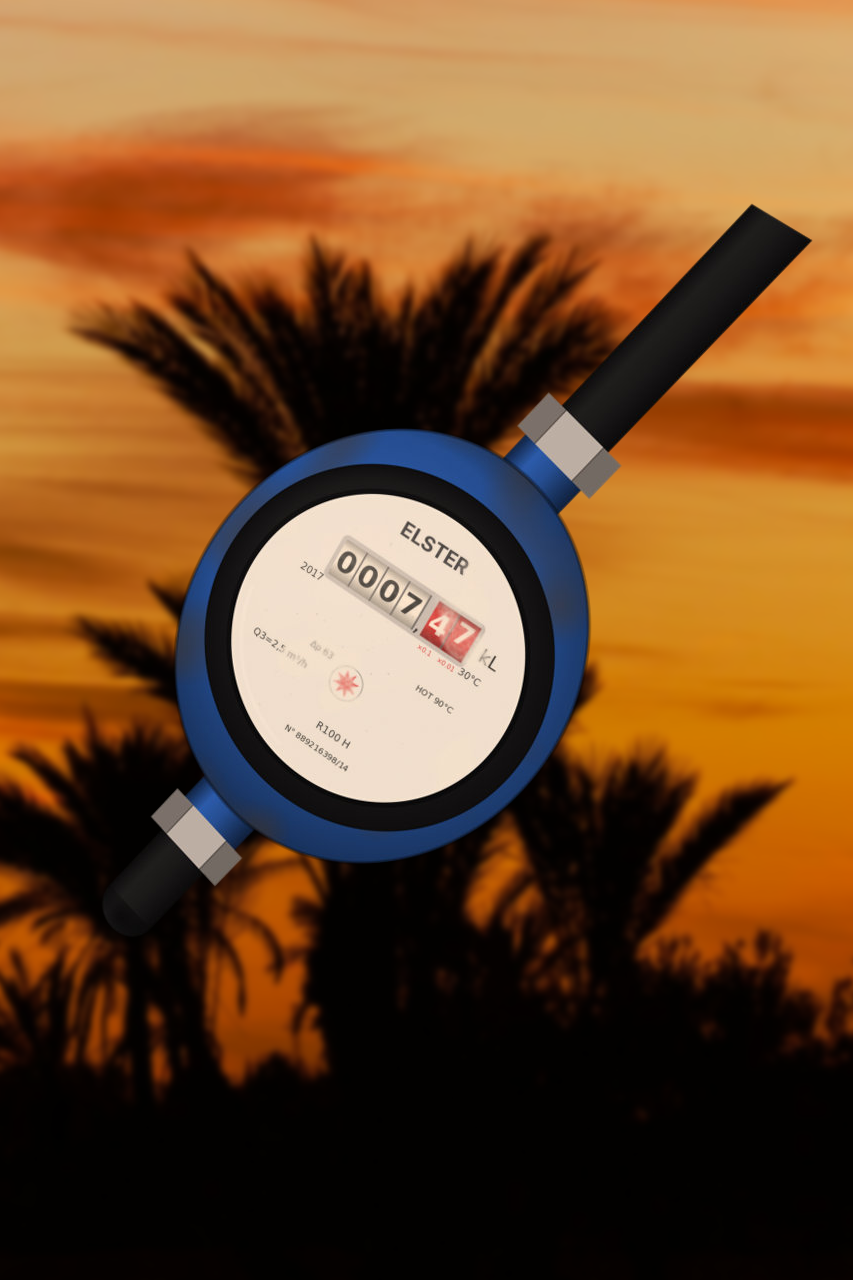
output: **7.47** kL
